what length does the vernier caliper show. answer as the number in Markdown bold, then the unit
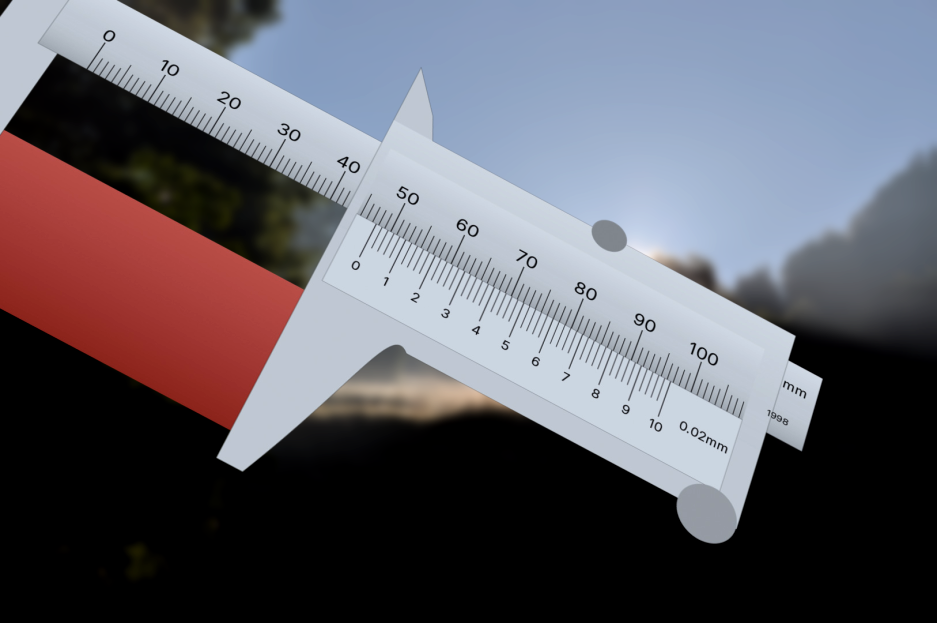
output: **47.6** mm
